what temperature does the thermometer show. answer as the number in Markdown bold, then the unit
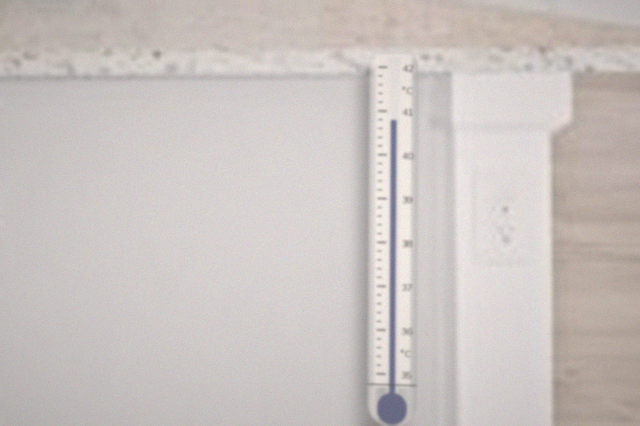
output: **40.8** °C
